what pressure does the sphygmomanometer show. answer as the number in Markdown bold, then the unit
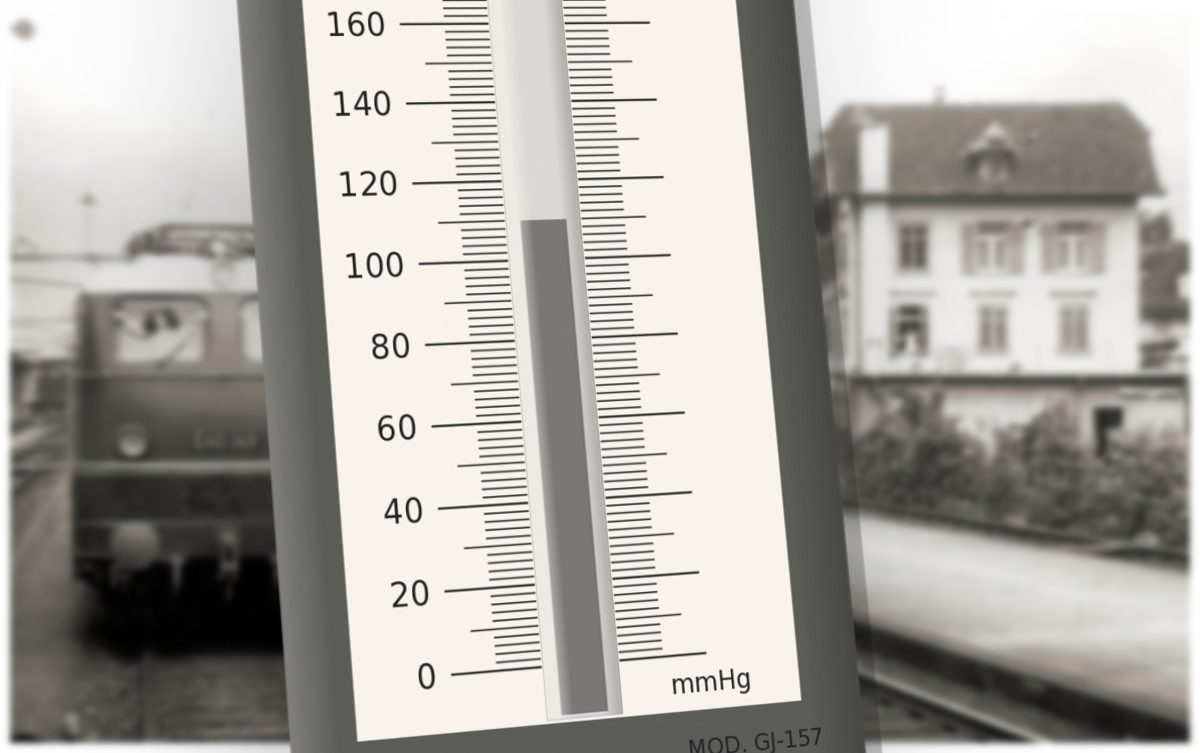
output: **110** mmHg
